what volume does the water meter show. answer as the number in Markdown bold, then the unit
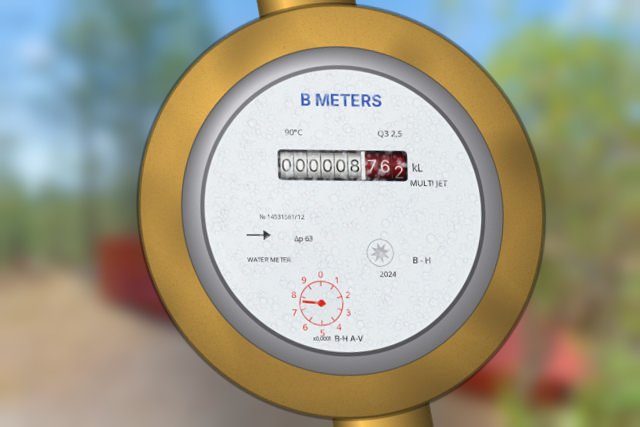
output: **8.7617** kL
